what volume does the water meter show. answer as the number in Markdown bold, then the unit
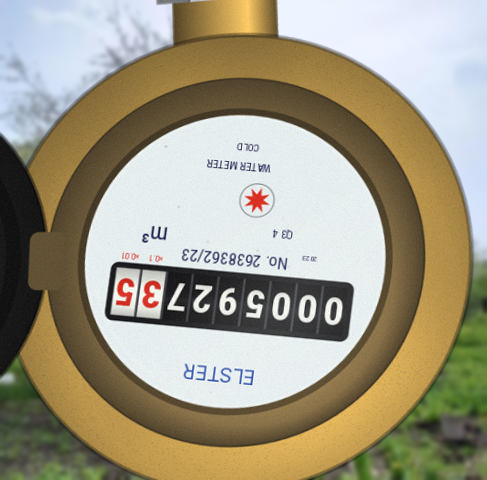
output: **5927.35** m³
